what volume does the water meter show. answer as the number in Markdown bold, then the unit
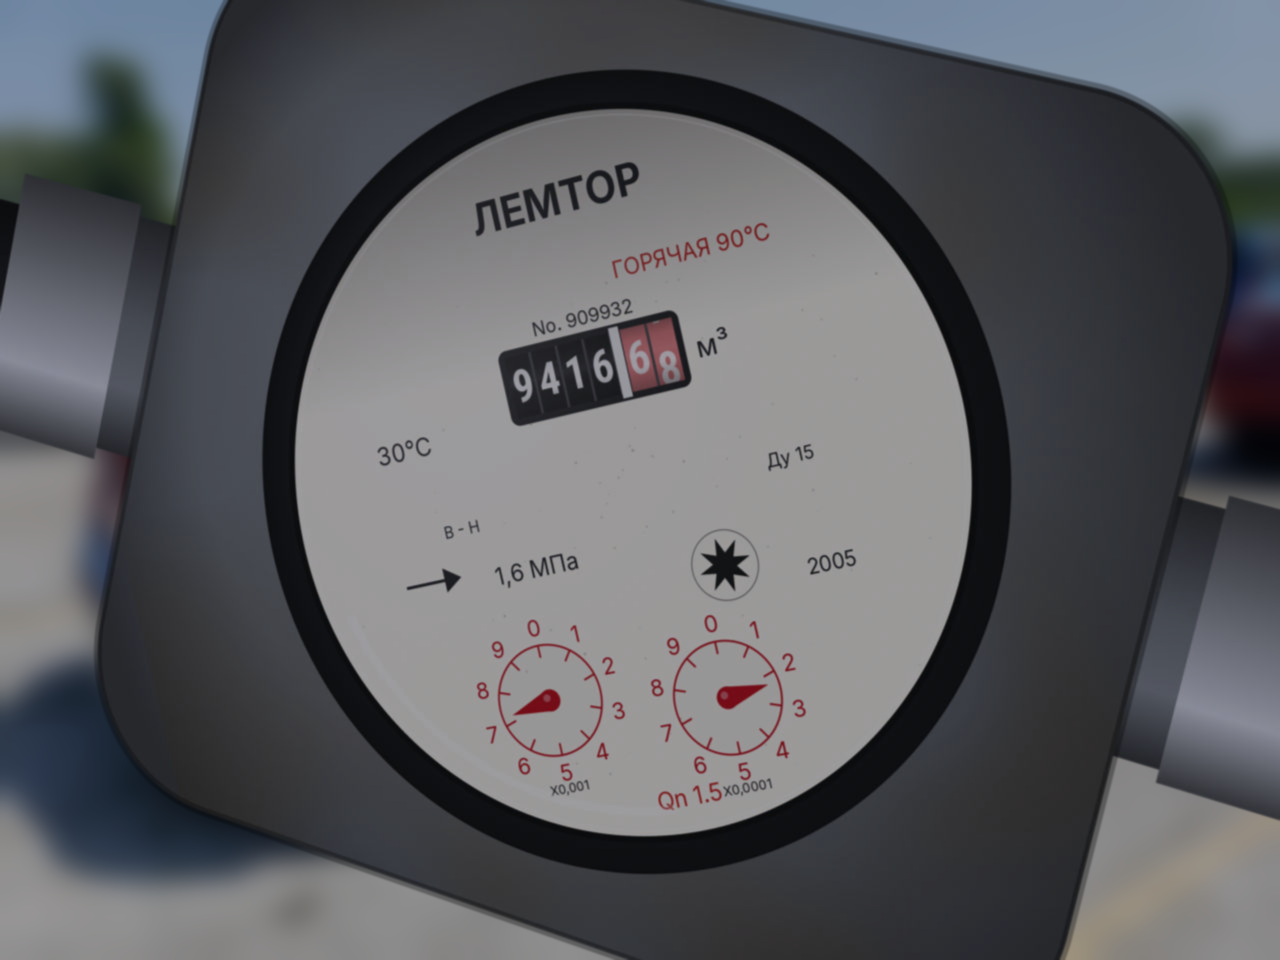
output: **9416.6772** m³
